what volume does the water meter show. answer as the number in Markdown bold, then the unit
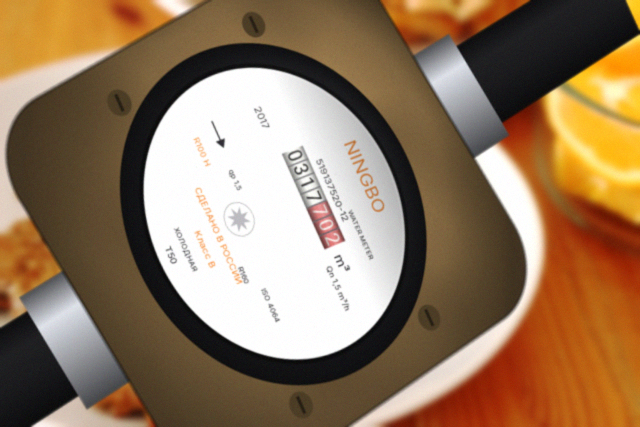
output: **317.702** m³
